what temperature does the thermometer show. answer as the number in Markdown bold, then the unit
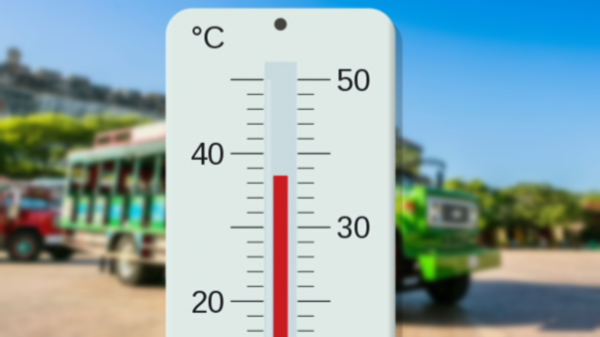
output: **37** °C
